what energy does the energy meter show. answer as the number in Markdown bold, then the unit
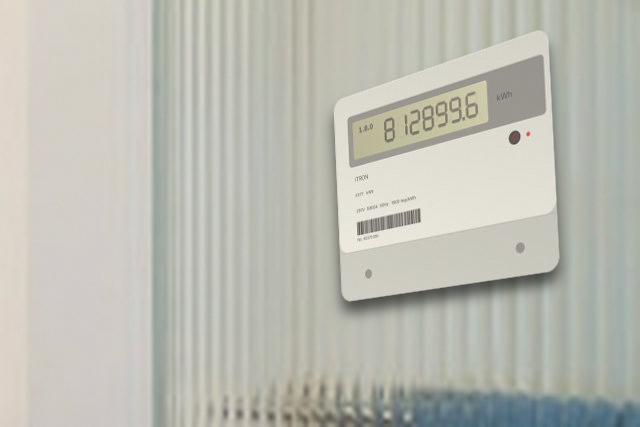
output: **812899.6** kWh
